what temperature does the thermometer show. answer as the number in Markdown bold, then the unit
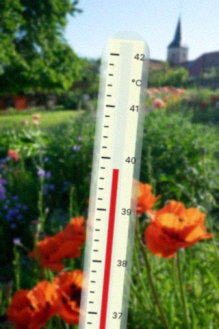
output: **39.8** °C
